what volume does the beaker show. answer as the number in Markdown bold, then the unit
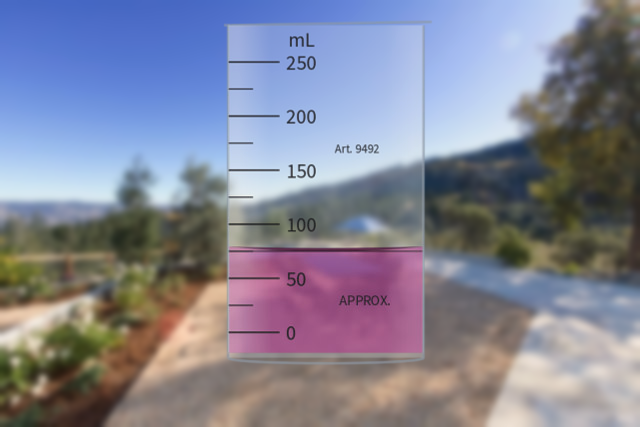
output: **75** mL
